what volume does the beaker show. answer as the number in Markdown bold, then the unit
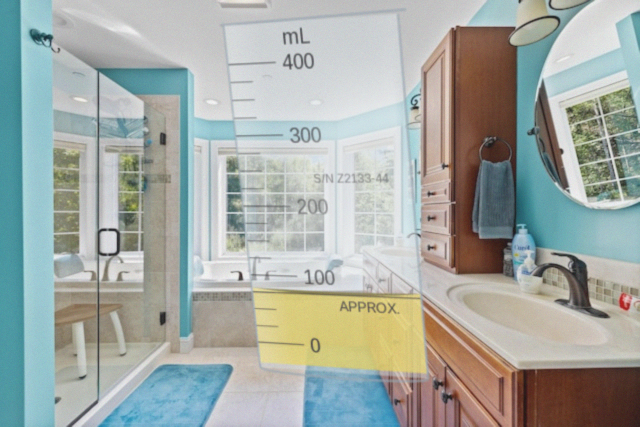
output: **75** mL
